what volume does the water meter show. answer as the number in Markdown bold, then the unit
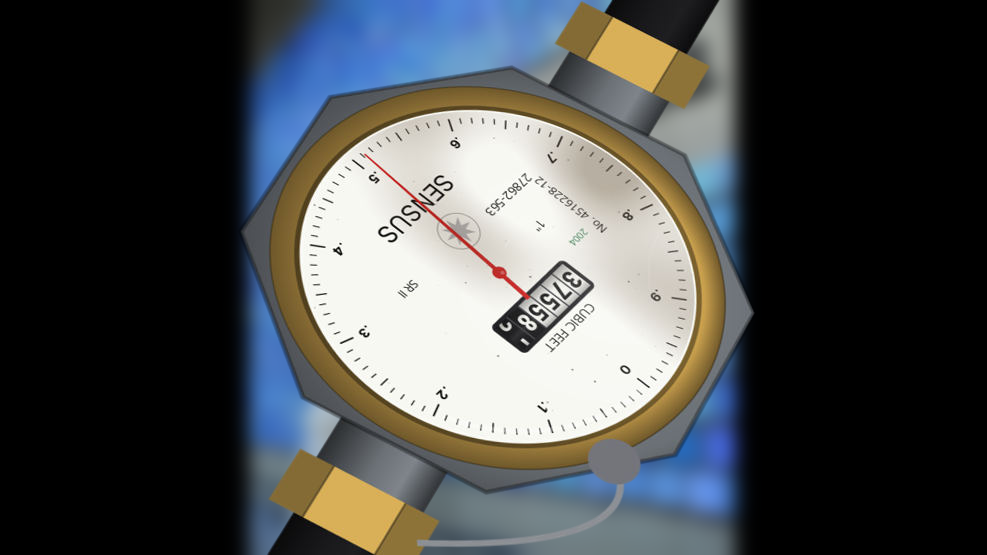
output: **375581.51** ft³
